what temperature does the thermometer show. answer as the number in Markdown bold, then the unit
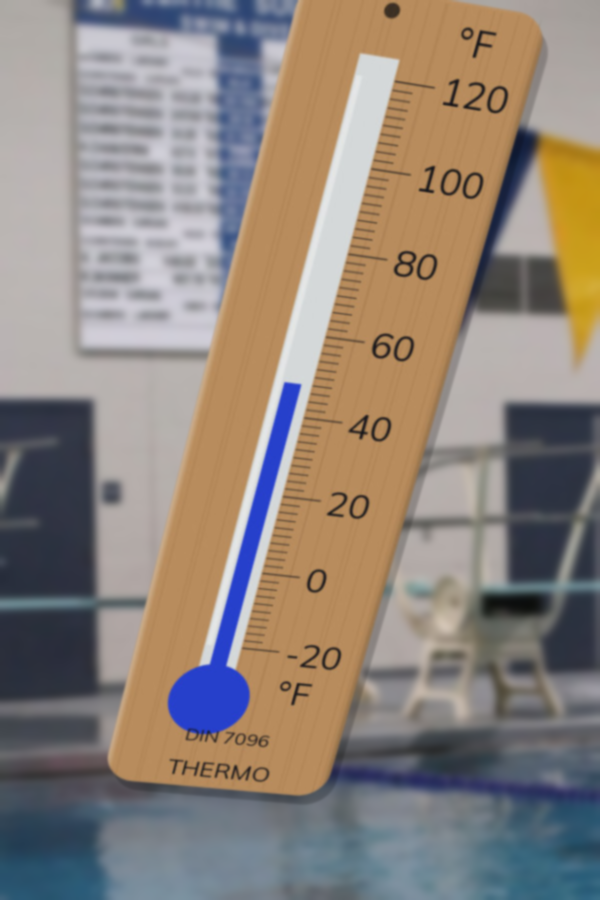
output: **48** °F
